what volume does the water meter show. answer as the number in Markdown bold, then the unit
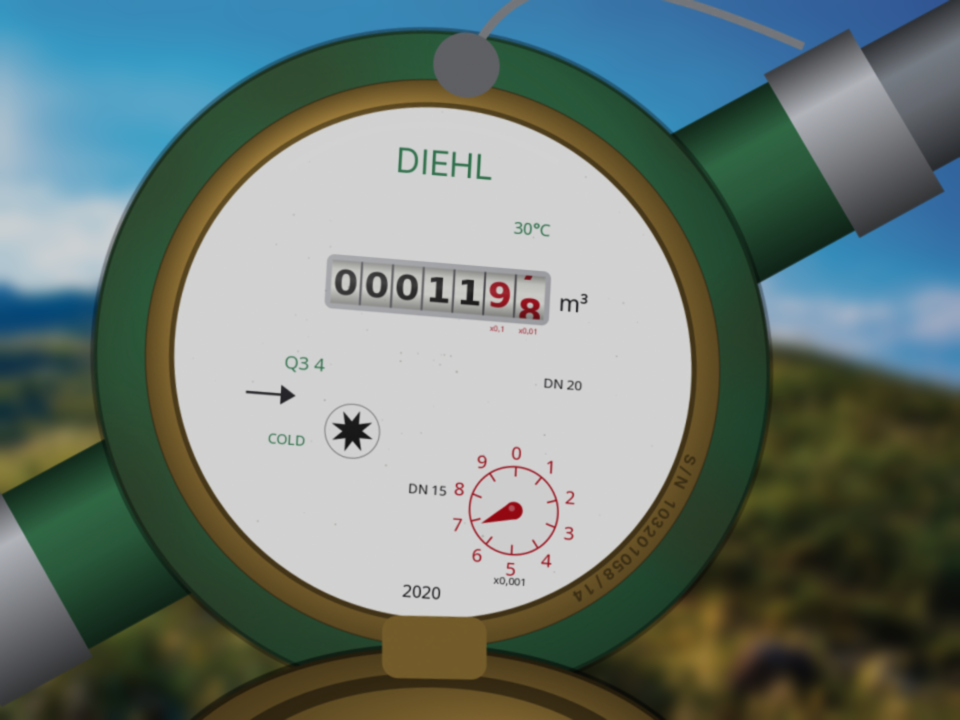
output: **11.976** m³
